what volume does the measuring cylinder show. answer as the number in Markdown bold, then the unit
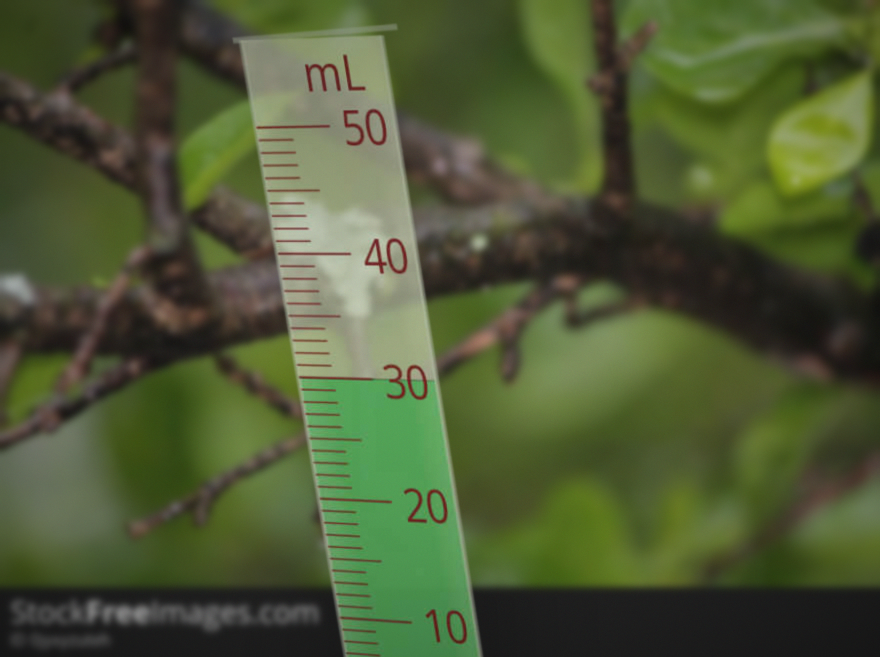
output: **30** mL
